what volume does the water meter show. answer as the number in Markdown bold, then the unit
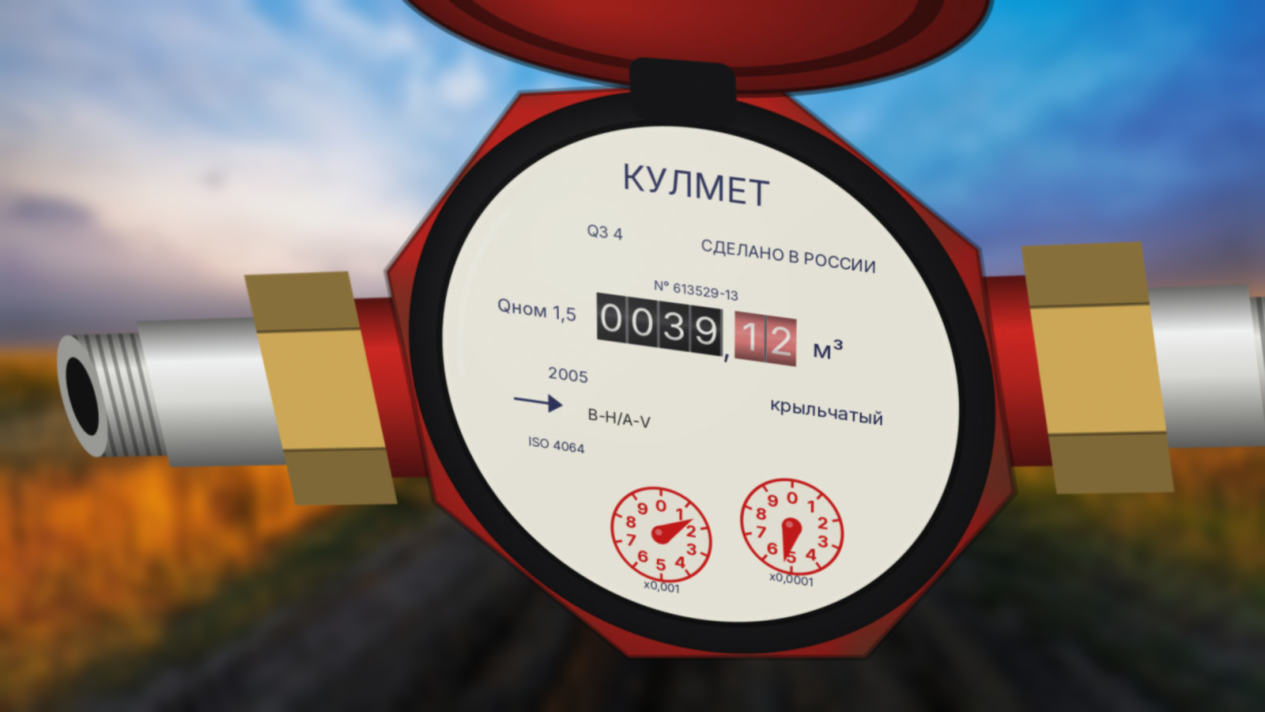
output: **39.1215** m³
